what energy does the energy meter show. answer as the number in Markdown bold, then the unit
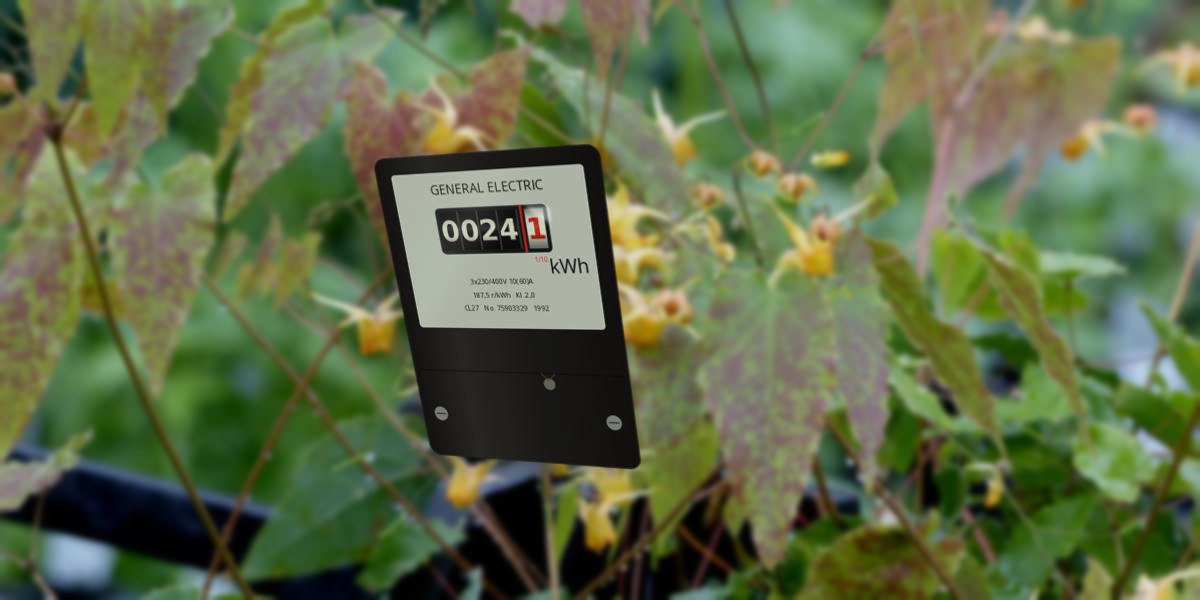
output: **24.1** kWh
